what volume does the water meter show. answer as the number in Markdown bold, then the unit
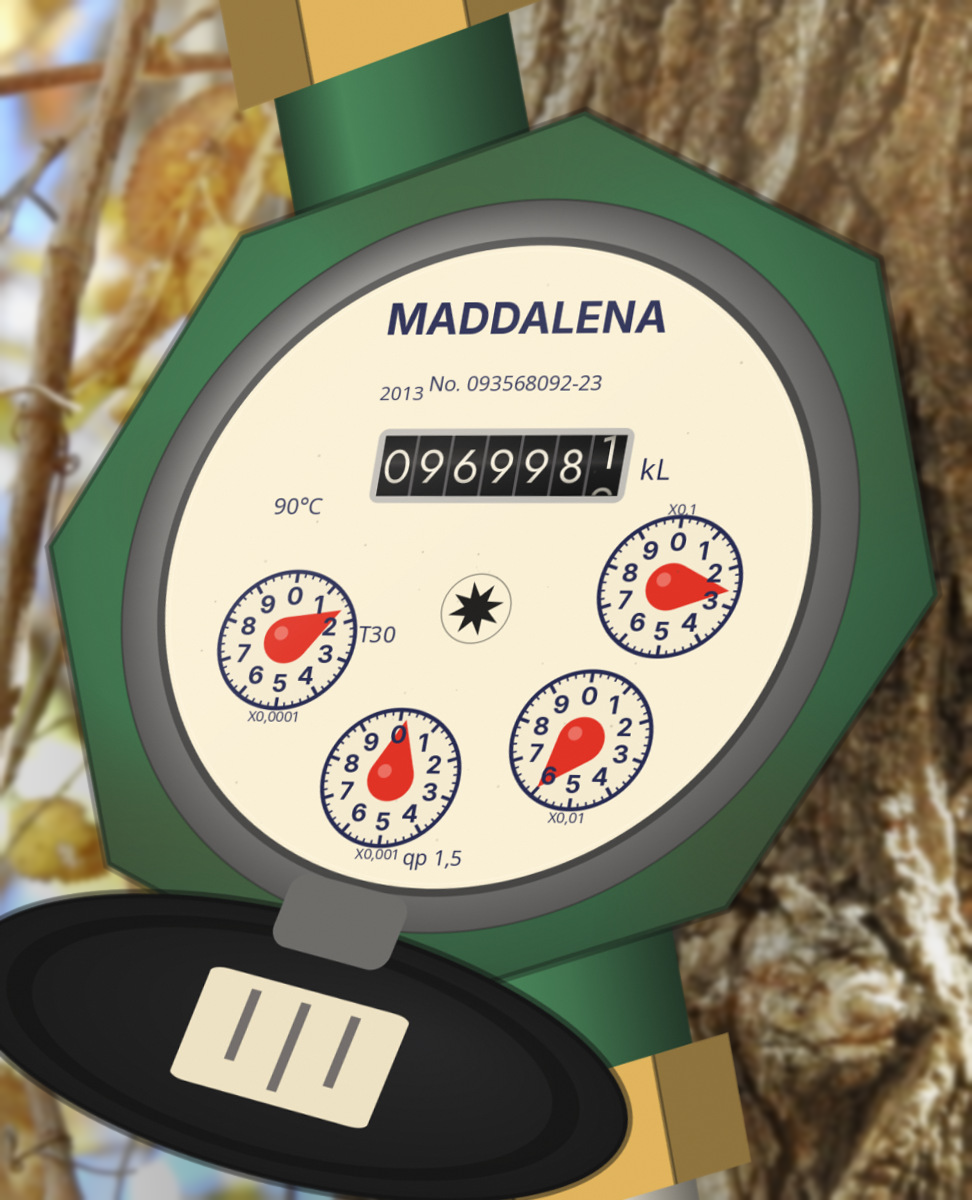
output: **969981.2601** kL
